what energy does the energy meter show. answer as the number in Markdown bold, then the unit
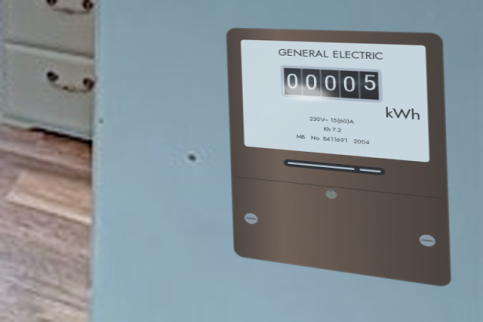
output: **5** kWh
